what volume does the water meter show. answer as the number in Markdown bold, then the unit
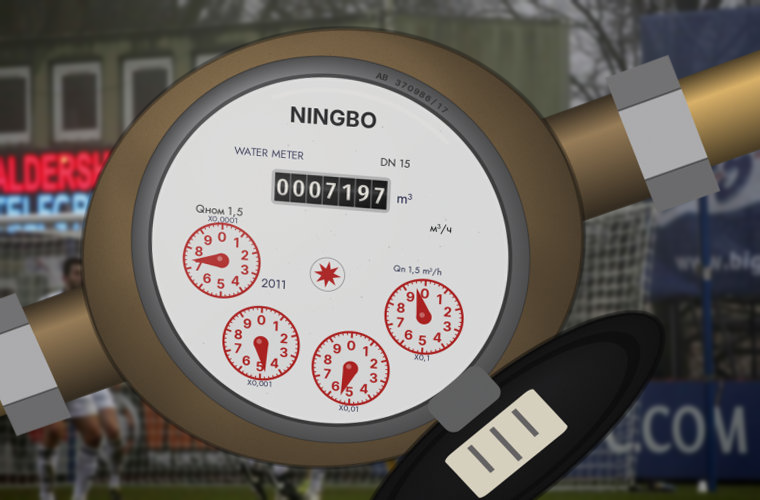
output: **7196.9547** m³
